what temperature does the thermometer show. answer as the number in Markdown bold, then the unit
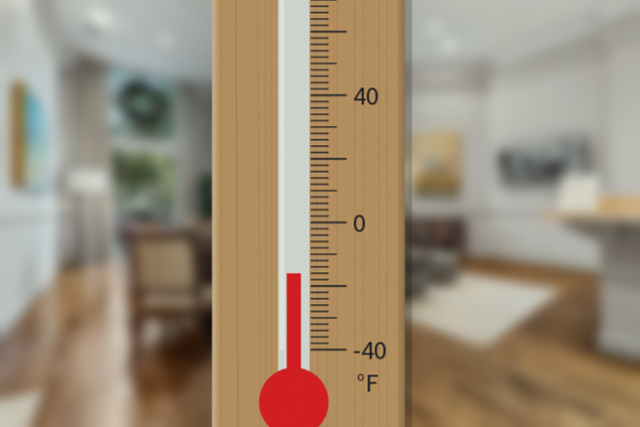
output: **-16** °F
